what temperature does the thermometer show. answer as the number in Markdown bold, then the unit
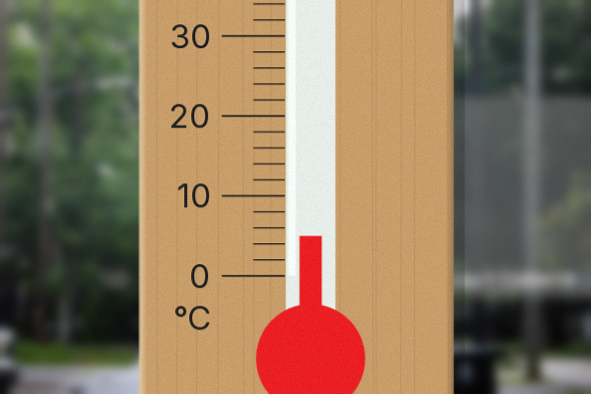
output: **5** °C
